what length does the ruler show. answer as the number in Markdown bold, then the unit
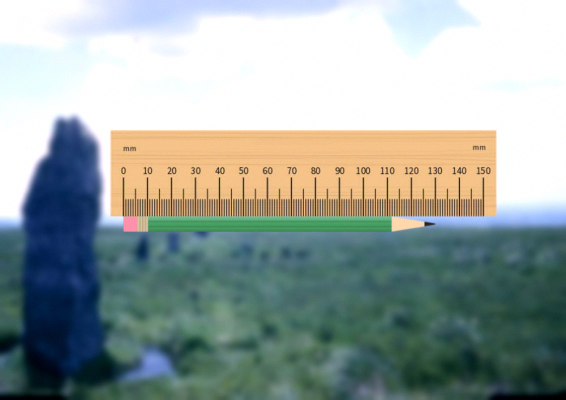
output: **130** mm
